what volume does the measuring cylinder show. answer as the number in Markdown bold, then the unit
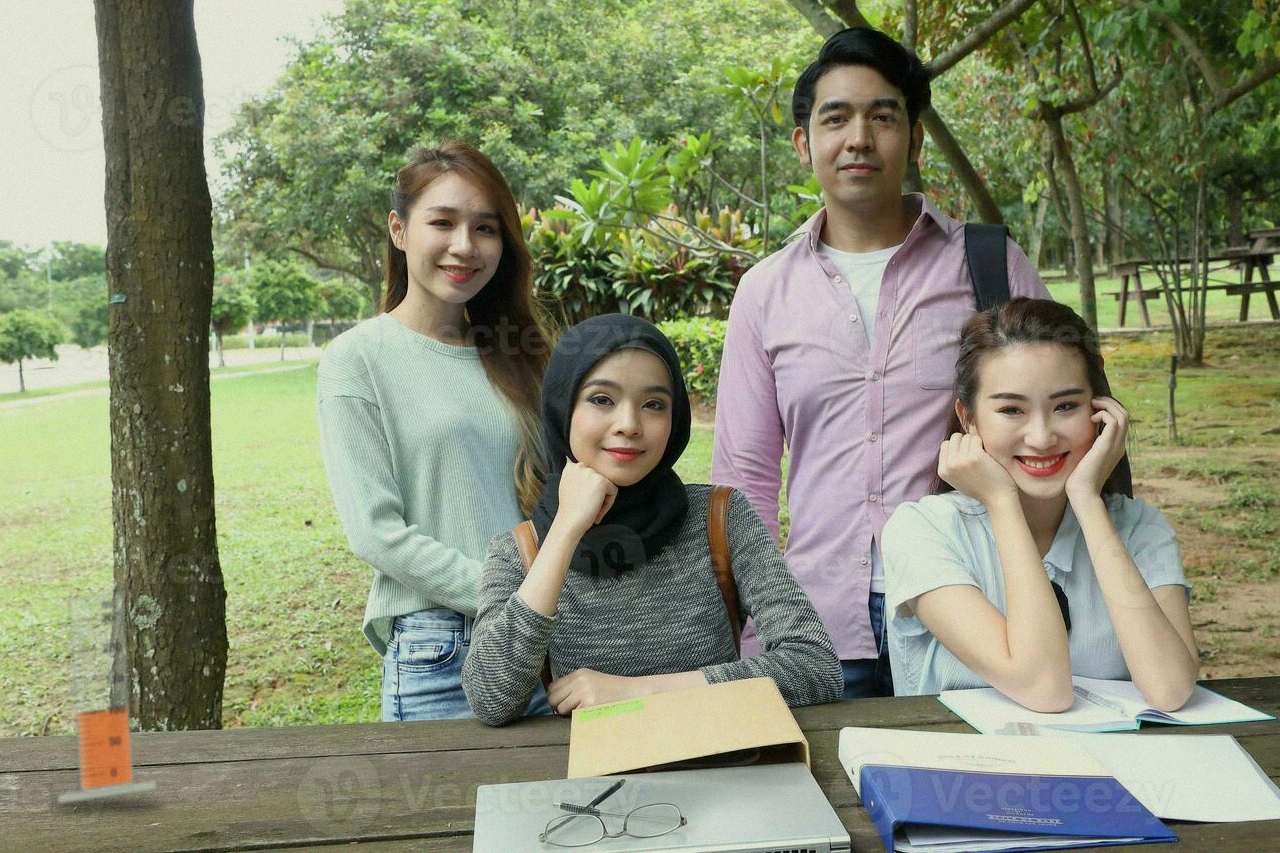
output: **100** mL
